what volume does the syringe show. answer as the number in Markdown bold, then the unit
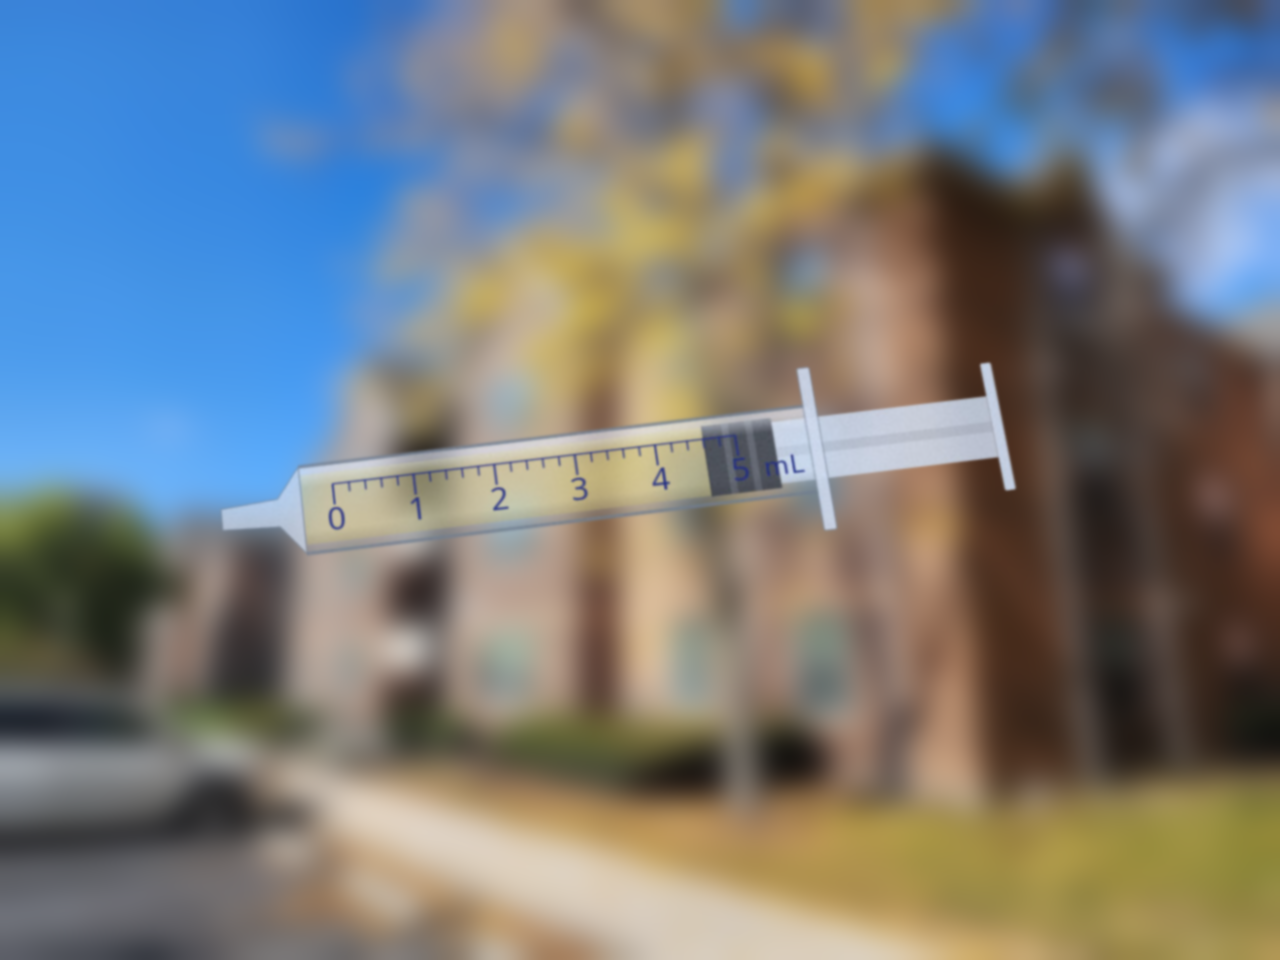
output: **4.6** mL
